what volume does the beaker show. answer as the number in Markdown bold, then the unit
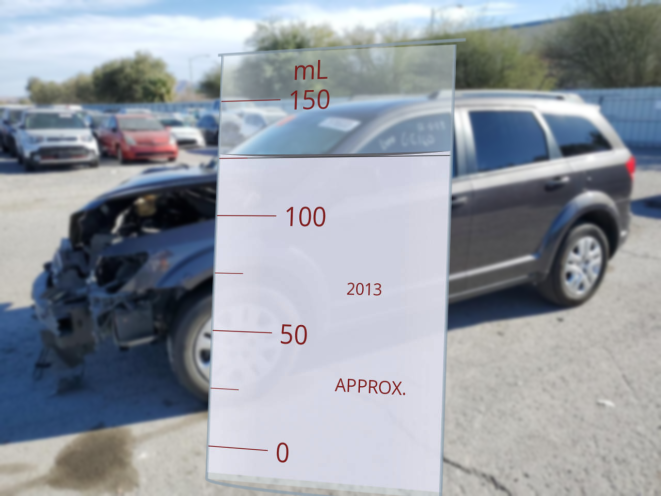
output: **125** mL
